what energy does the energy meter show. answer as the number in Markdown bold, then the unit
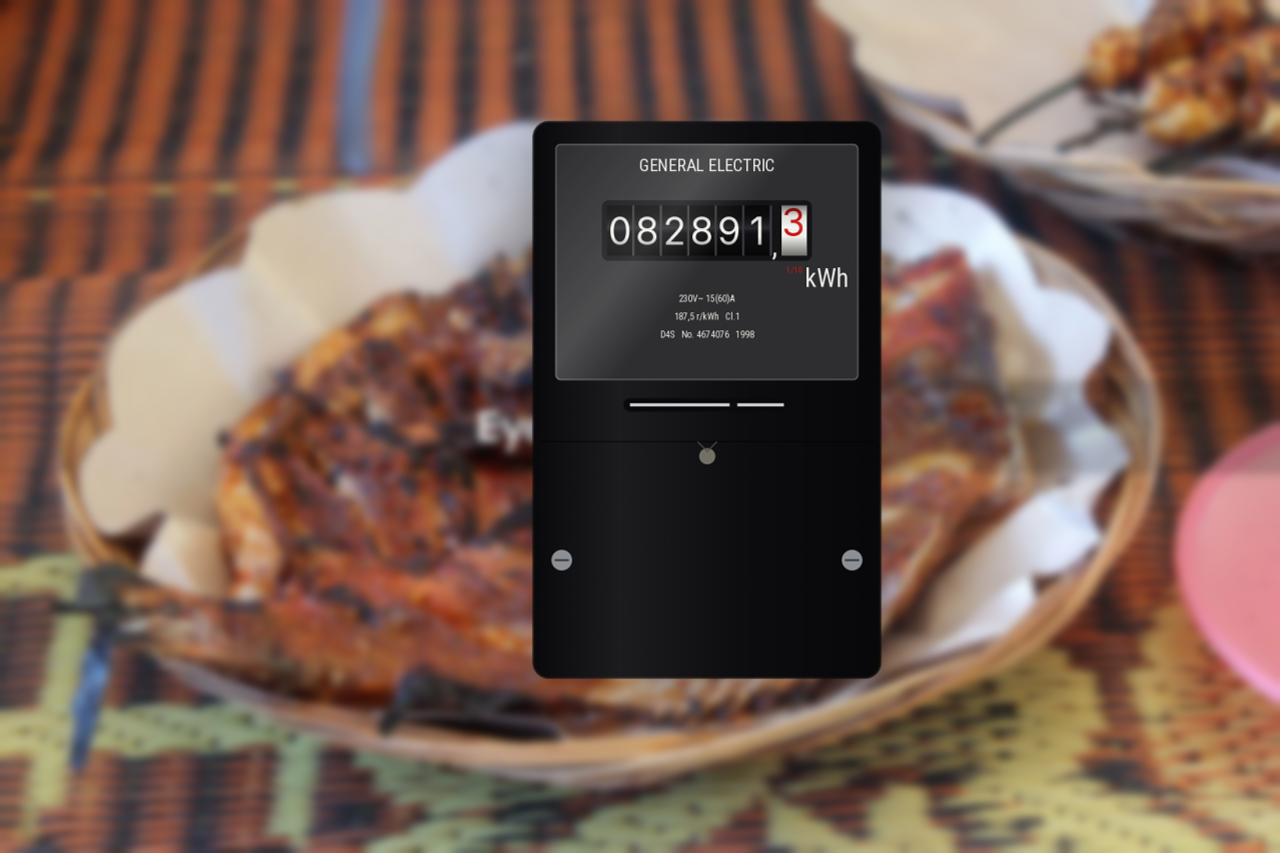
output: **82891.3** kWh
